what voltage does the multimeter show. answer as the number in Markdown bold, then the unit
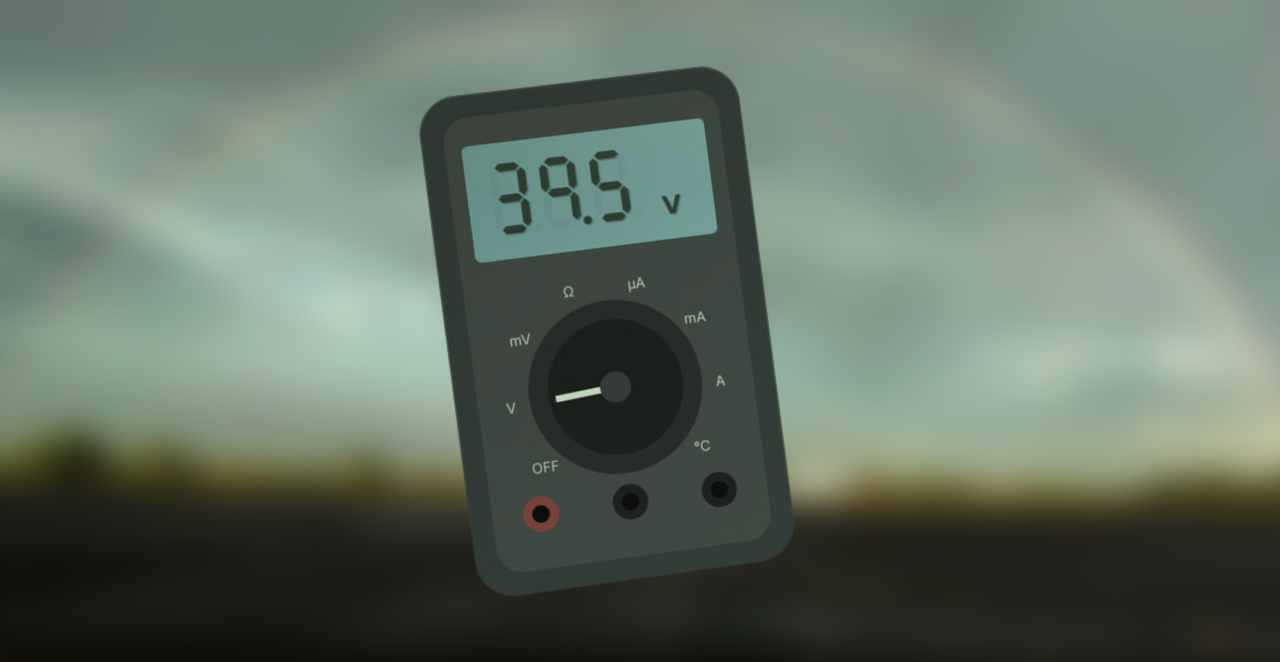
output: **39.5** V
